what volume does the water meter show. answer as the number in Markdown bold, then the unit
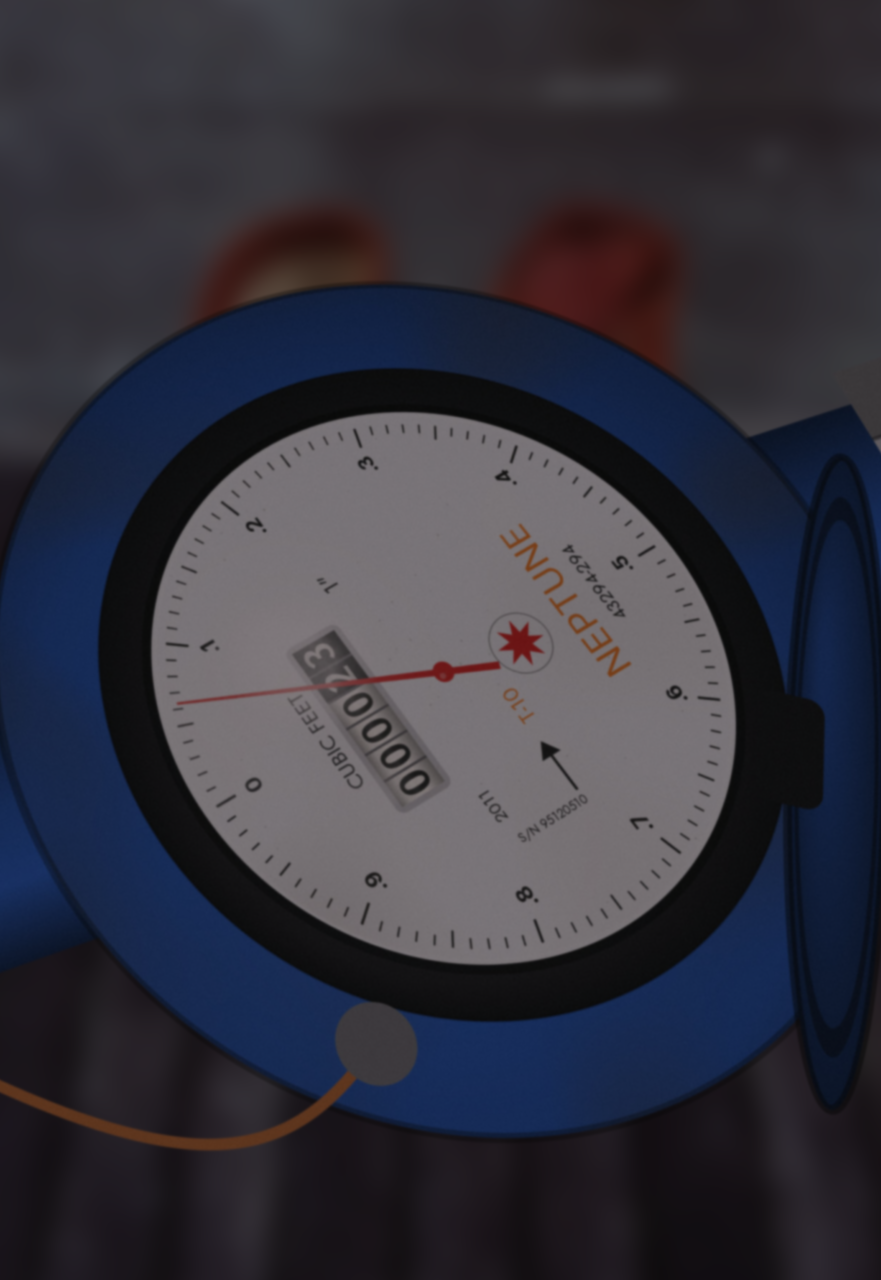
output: **23.06** ft³
